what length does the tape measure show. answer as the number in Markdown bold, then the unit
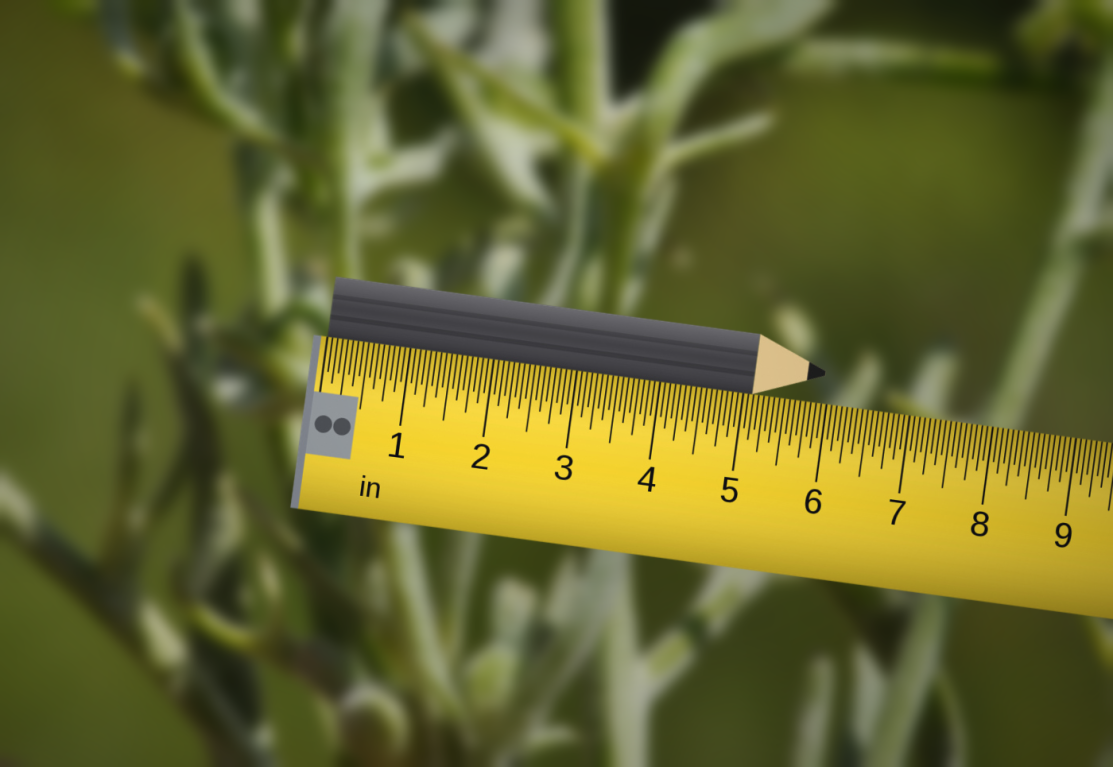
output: **5.9375** in
